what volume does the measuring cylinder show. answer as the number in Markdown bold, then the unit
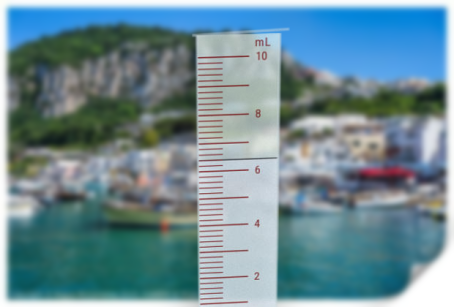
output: **6.4** mL
